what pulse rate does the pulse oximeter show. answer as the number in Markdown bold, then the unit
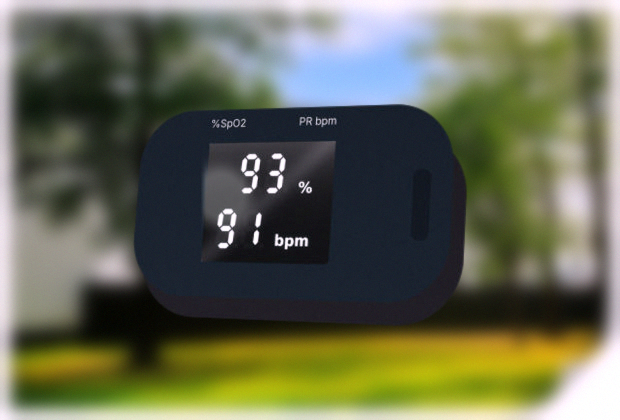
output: **91** bpm
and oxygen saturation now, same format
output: **93** %
